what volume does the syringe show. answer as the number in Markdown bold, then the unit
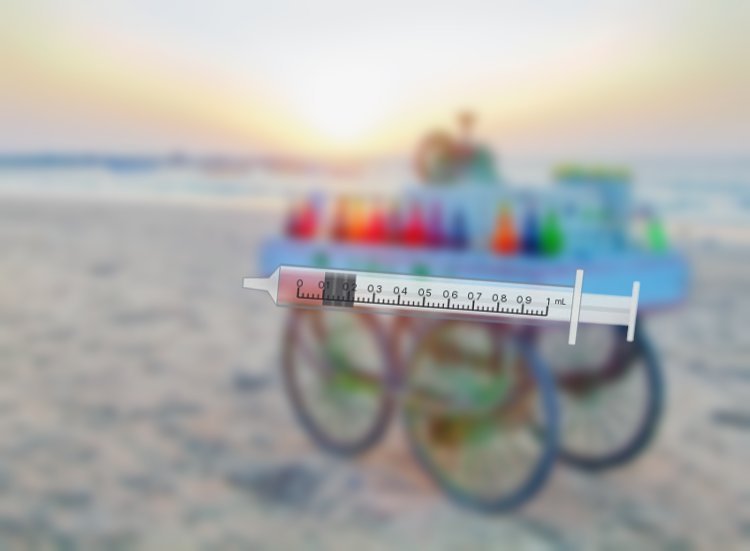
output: **0.1** mL
